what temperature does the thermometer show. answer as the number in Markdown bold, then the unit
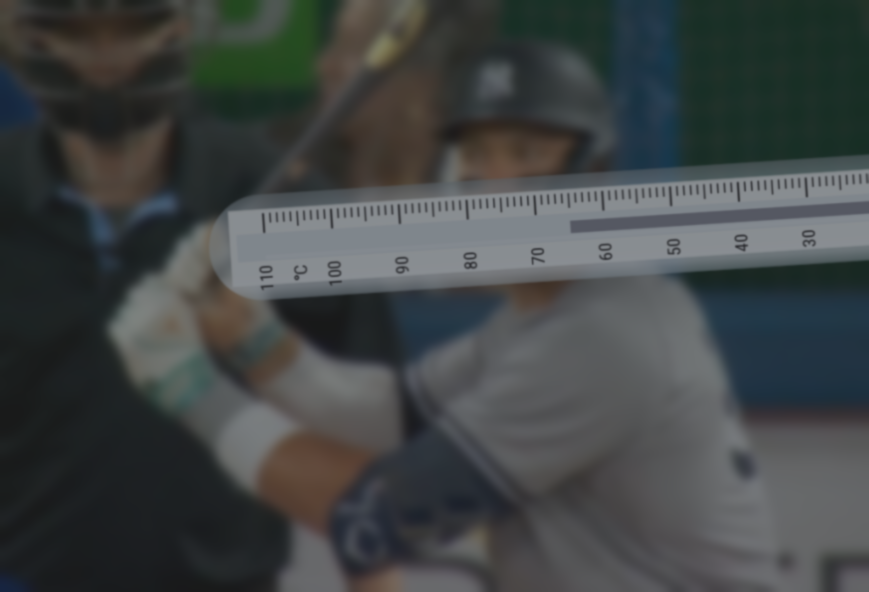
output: **65** °C
